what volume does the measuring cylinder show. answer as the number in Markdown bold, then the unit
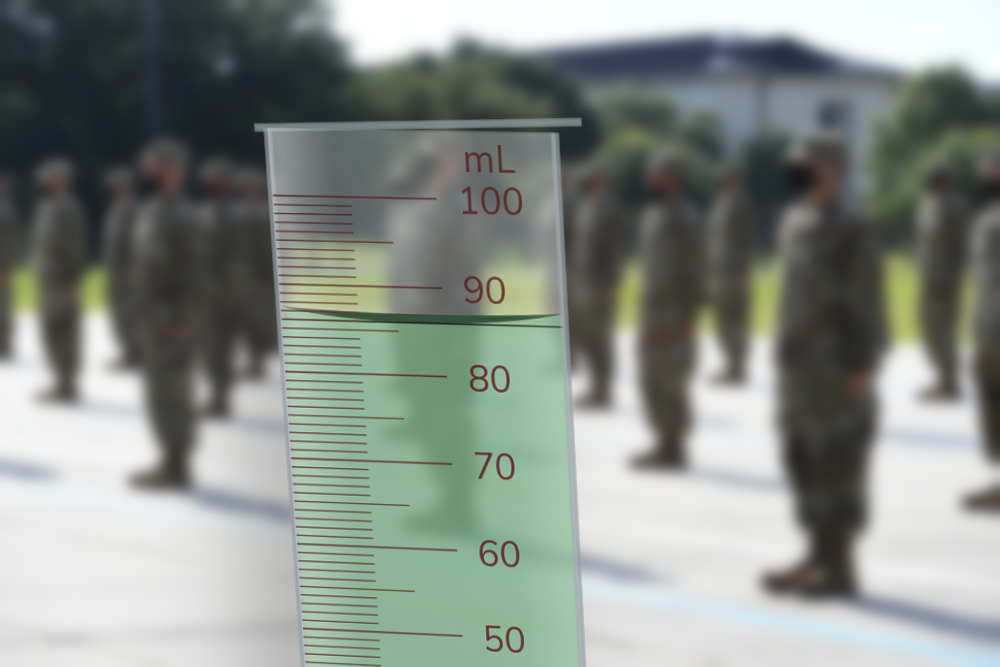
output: **86** mL
